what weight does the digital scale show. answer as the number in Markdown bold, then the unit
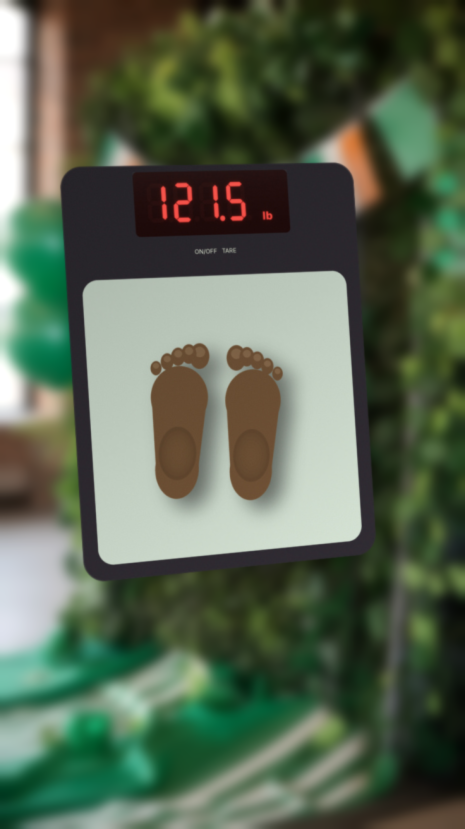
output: **121.5** lb
